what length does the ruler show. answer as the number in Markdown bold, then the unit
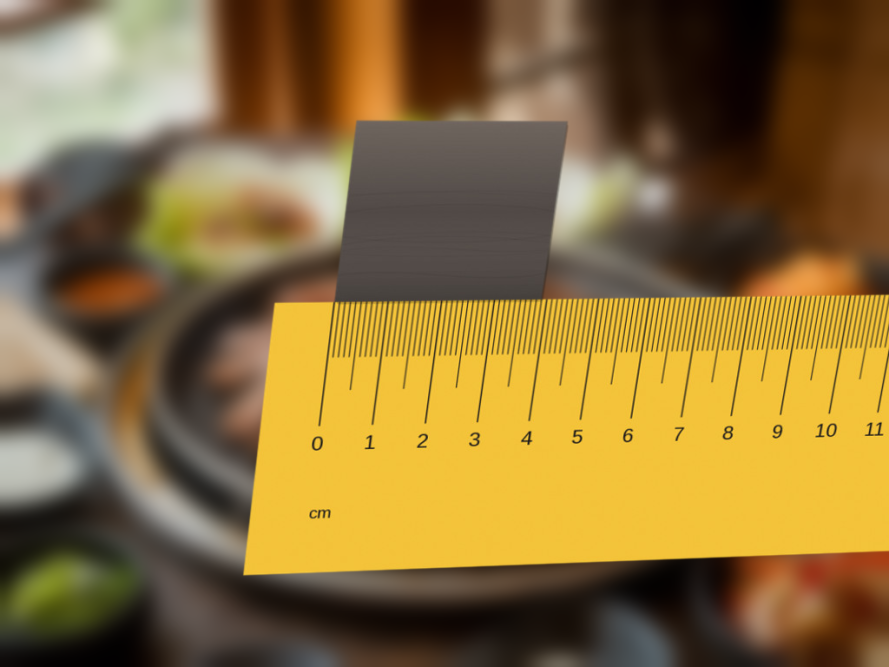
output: **3.9** cm
